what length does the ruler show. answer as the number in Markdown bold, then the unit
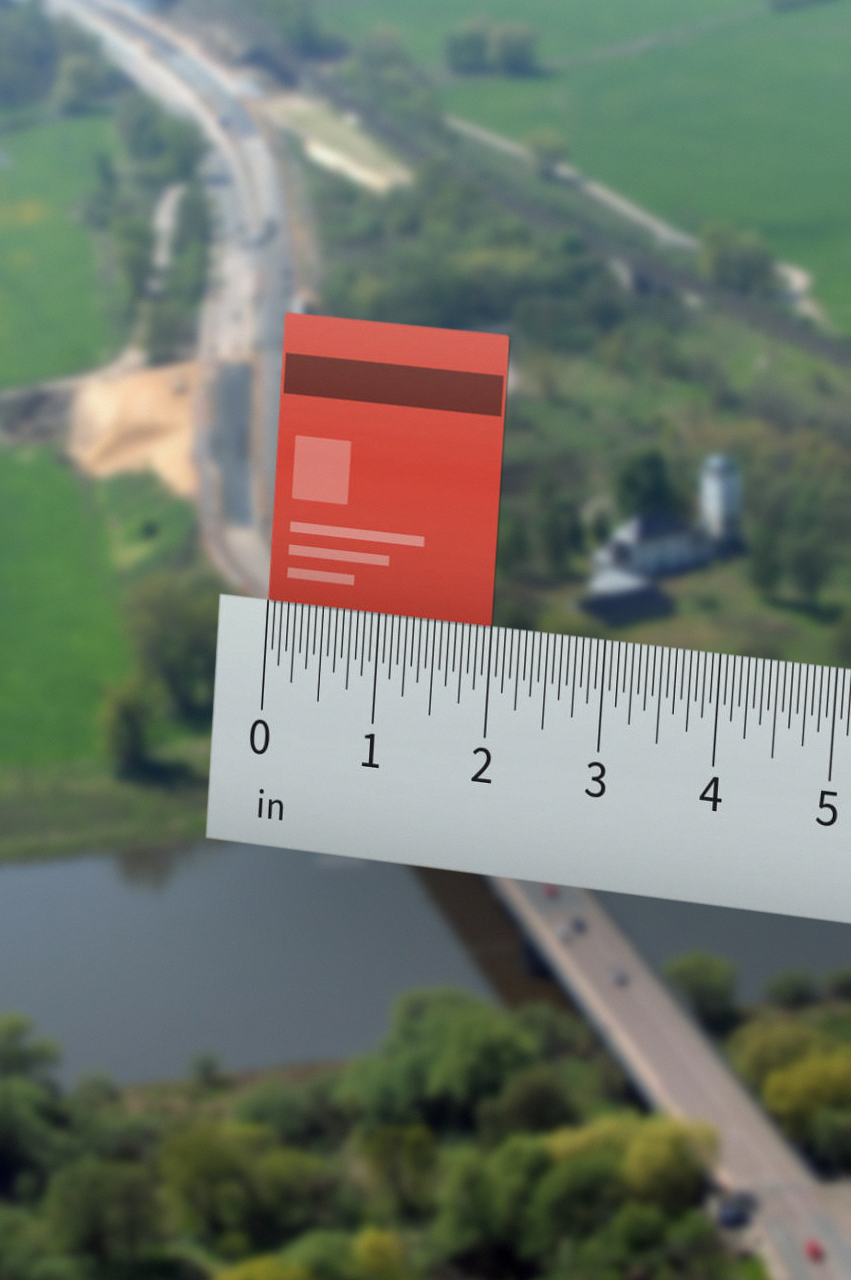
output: **2** in
